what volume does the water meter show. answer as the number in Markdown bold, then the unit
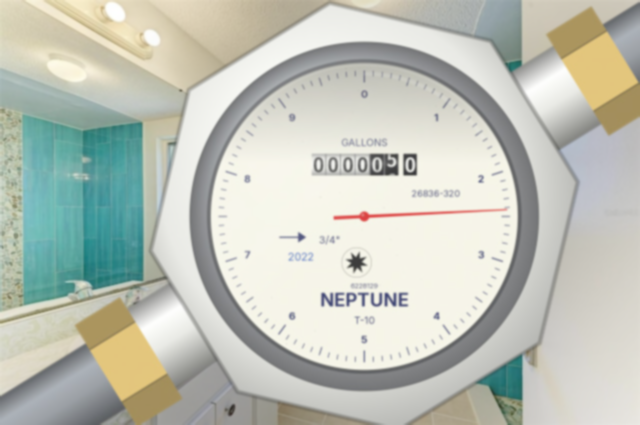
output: **52.4** gal
